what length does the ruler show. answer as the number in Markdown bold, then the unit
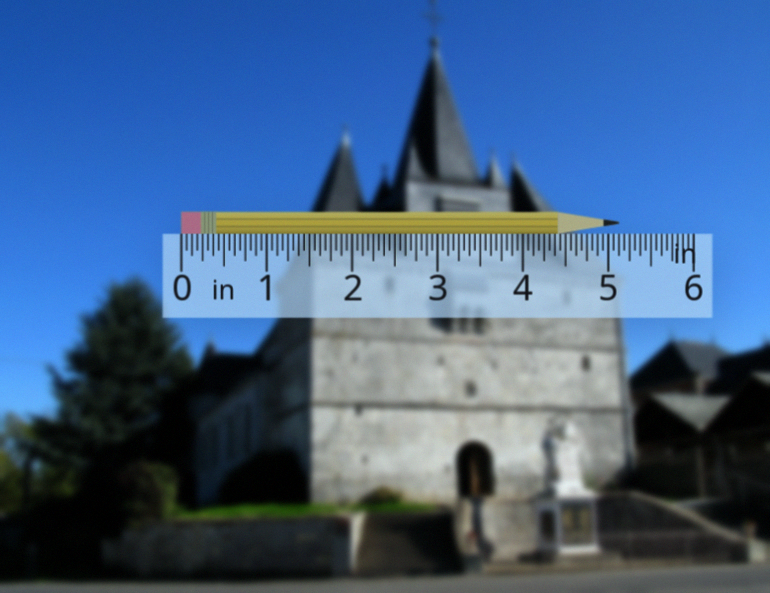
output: **5.125** in
